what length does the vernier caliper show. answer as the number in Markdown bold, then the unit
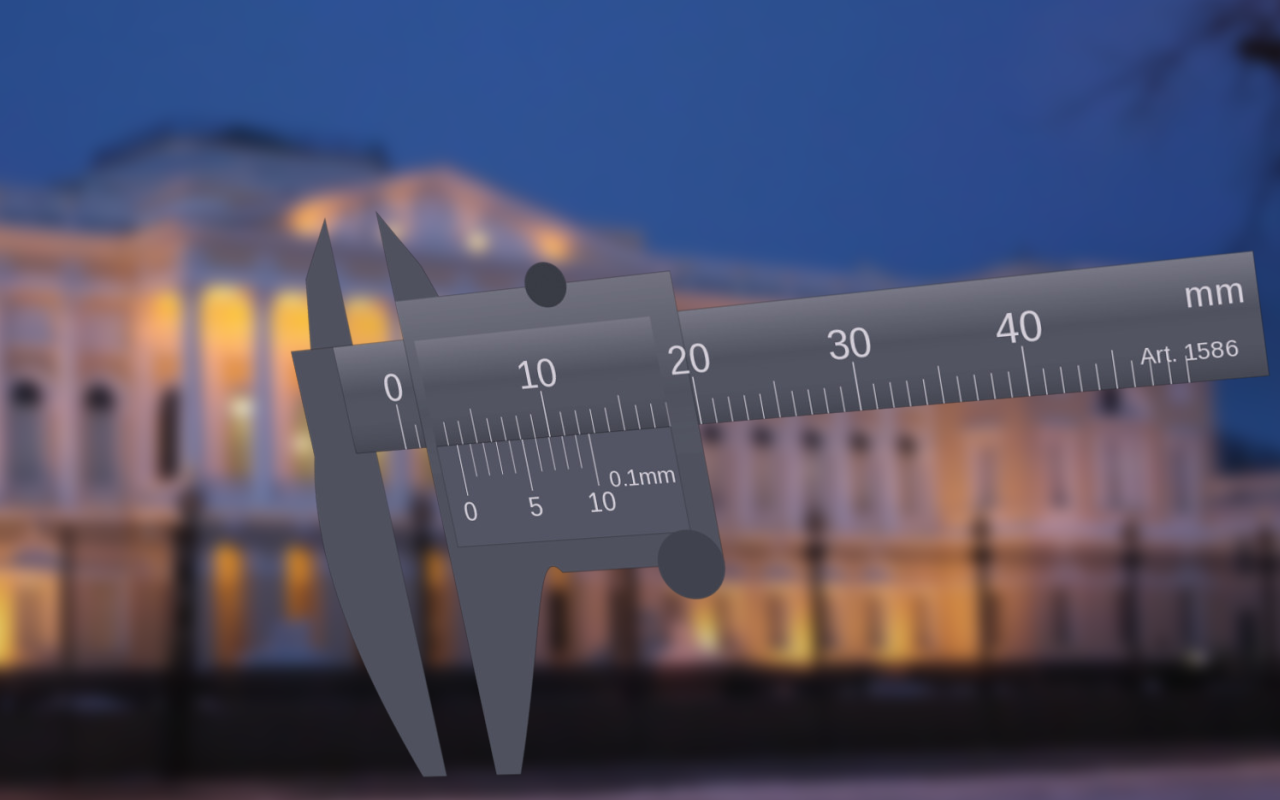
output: **3.6** mm
